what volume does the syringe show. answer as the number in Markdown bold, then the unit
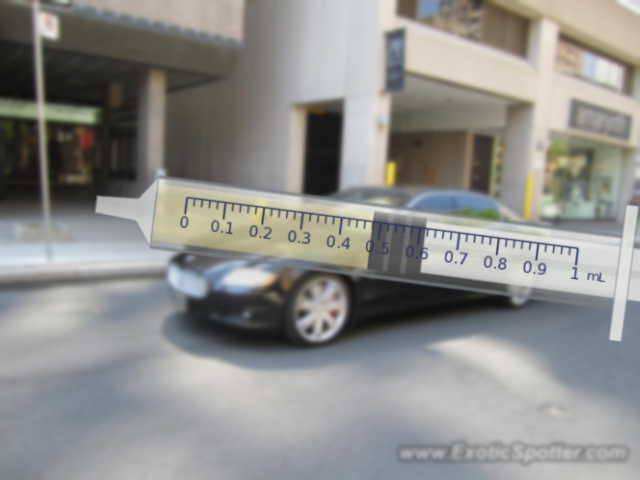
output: **0.48** mL
